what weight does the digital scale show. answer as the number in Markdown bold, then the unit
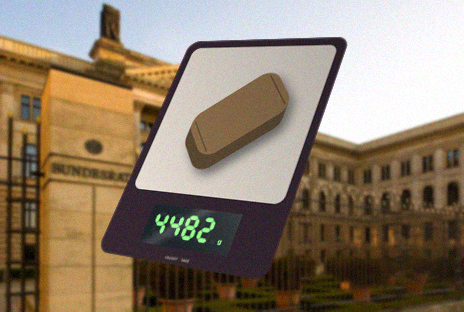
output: **4482** g
